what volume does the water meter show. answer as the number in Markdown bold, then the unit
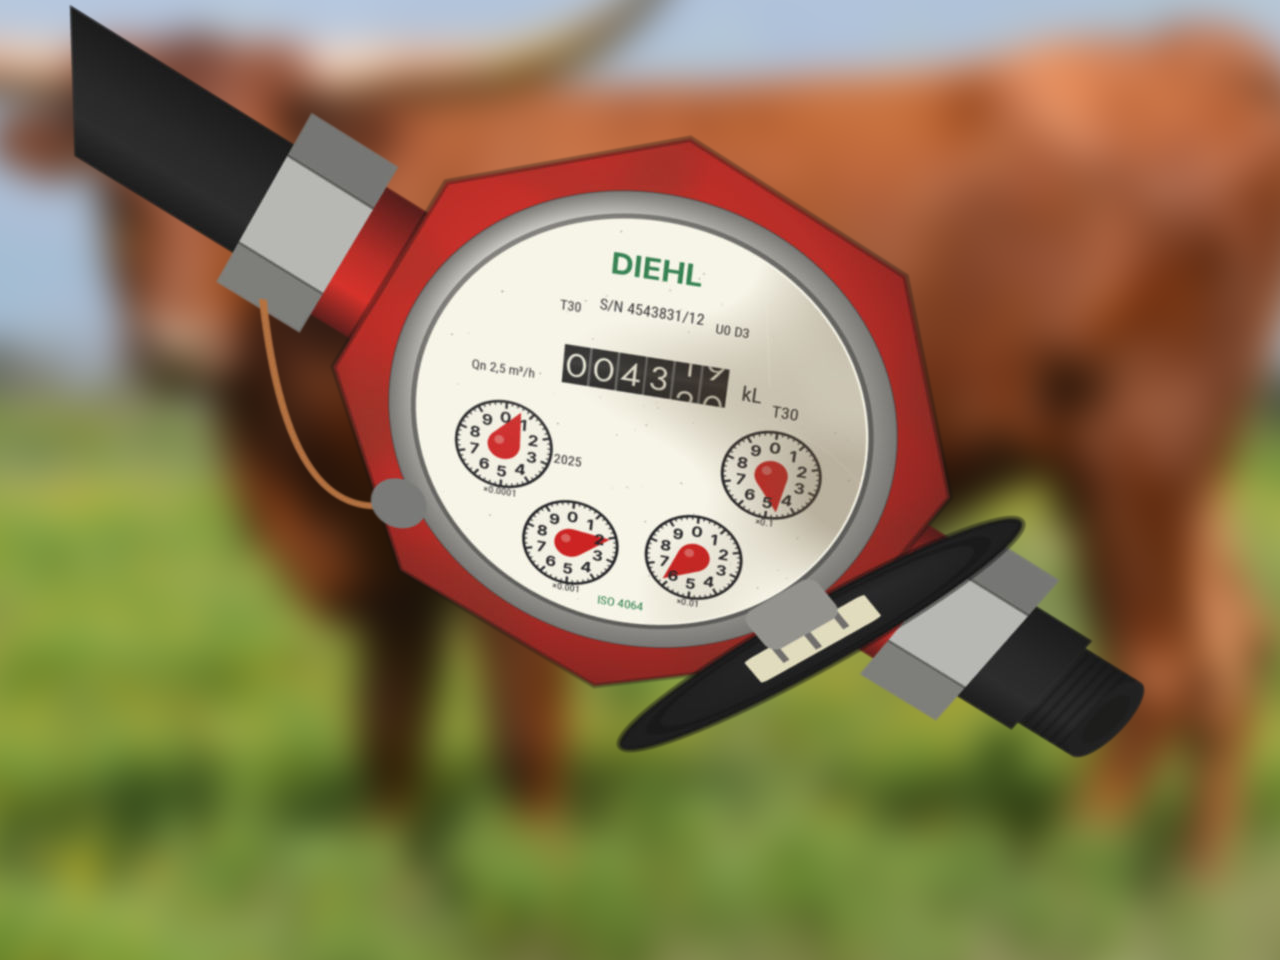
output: **4319.4620** kL
